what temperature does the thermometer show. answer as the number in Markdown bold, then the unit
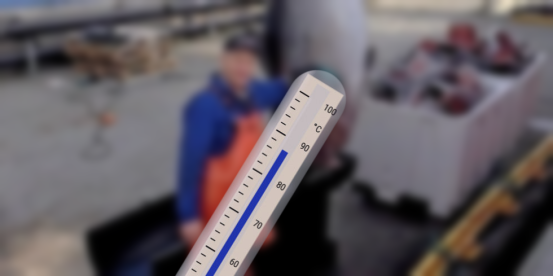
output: **87** °C
